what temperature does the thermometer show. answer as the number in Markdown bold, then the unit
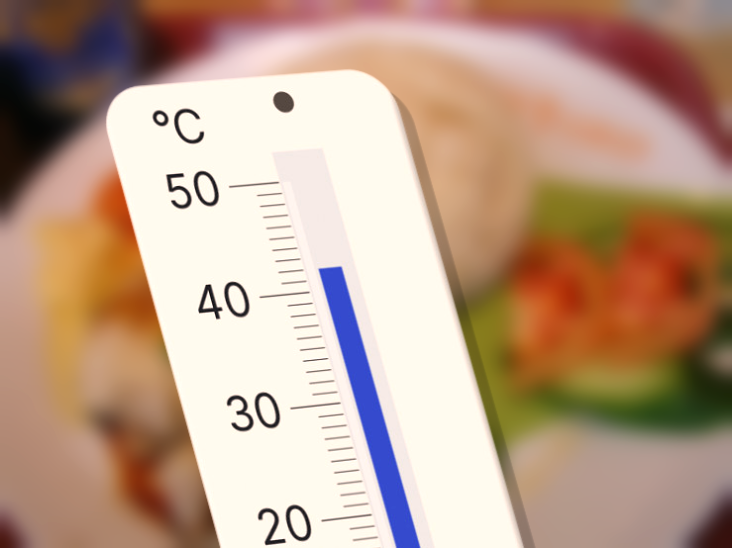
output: **42** °C
